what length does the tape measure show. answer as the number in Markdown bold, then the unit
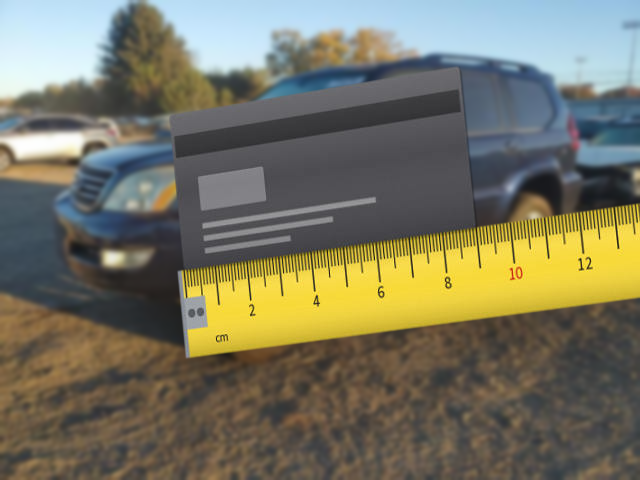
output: **9** cm
